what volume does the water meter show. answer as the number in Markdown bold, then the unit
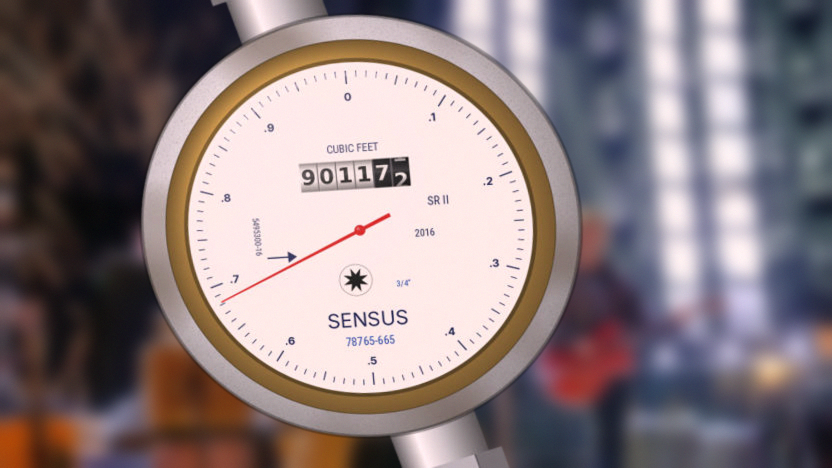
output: **901171.68** ft³
